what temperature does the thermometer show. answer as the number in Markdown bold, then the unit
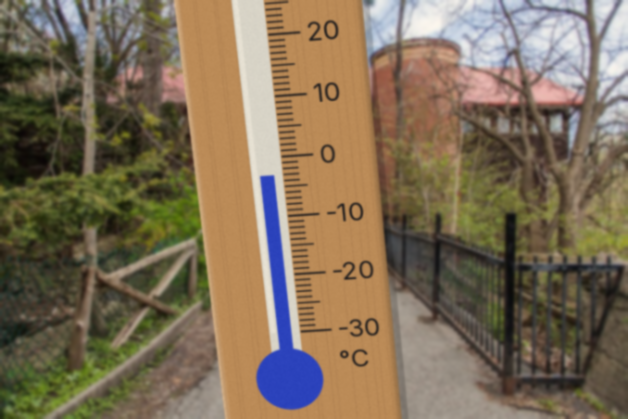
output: **-3** °C
